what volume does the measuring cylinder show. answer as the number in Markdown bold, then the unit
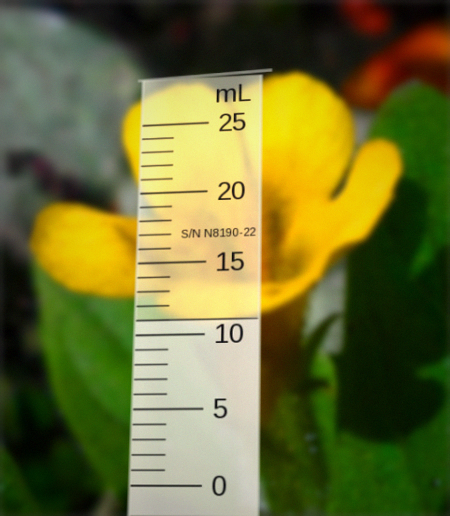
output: **11** mL
